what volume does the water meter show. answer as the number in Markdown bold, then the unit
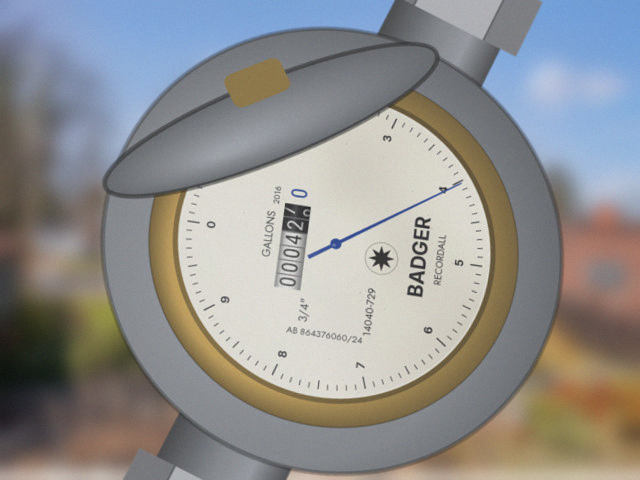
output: **4274.0** gal
